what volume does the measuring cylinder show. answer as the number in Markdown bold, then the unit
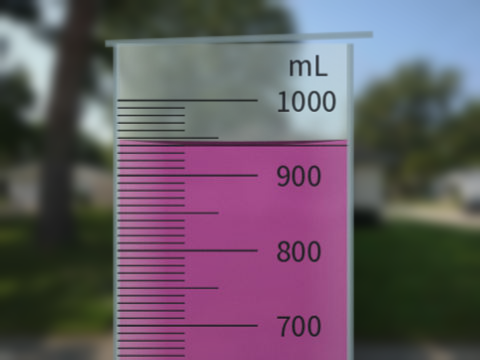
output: **940** mL
